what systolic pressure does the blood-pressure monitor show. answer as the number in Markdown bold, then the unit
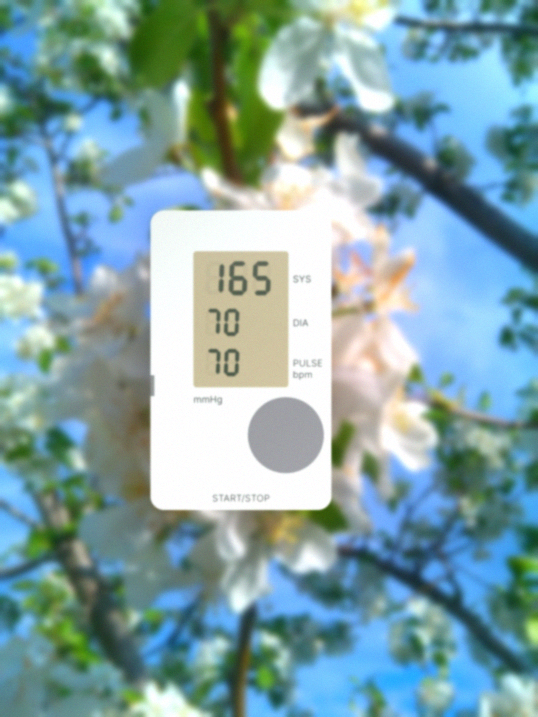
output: **165** mmHg
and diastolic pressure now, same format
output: **70** mmHg
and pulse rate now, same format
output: **70** bpm
